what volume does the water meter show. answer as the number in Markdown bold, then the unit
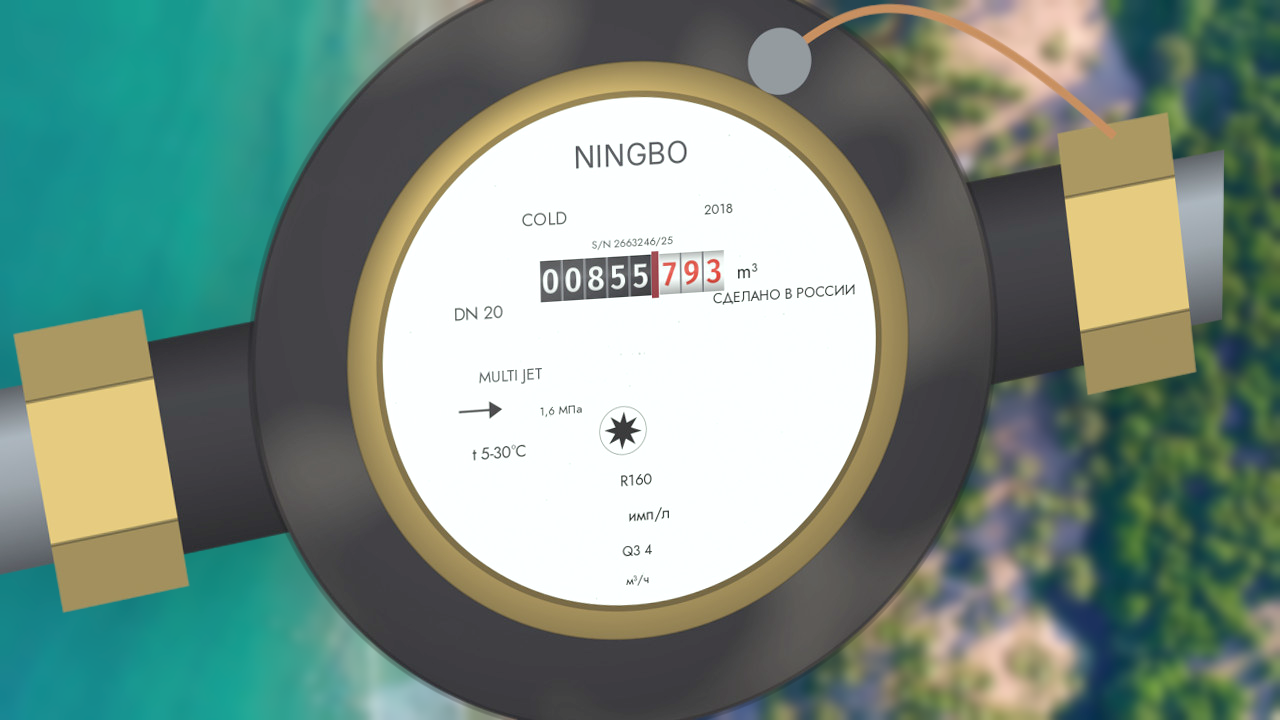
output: **855.793** m³
